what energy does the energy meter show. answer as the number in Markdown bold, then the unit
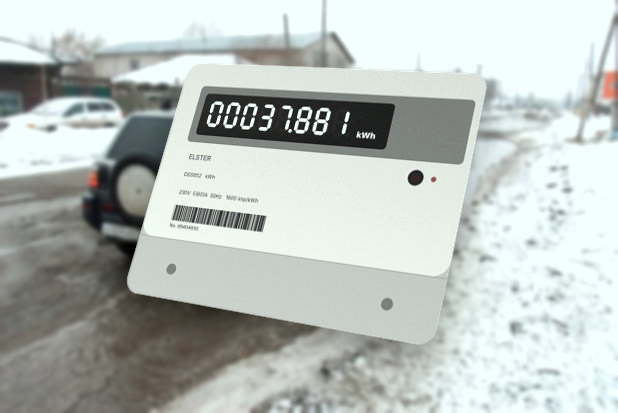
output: **37.881** kWh
